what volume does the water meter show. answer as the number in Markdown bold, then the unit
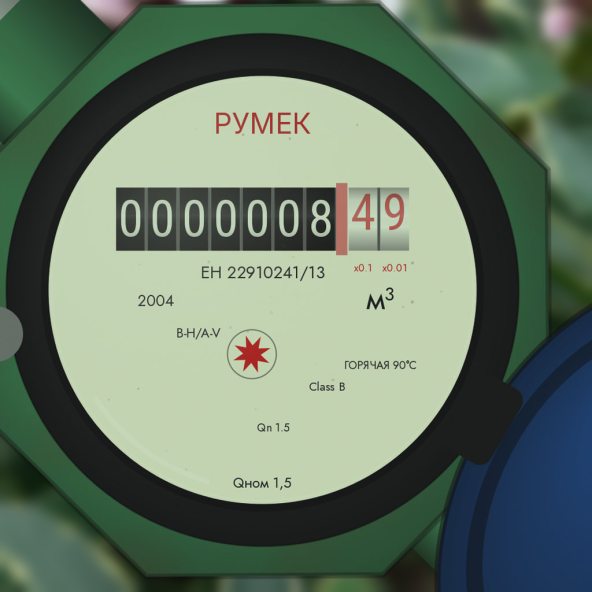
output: **8.49** m³
